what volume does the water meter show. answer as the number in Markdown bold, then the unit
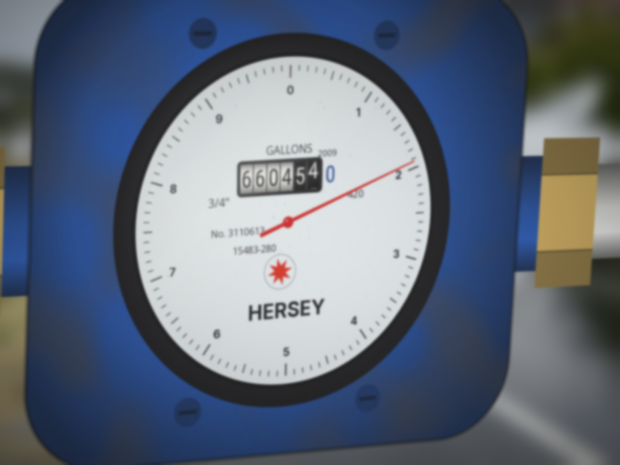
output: **6604541.9** gal
